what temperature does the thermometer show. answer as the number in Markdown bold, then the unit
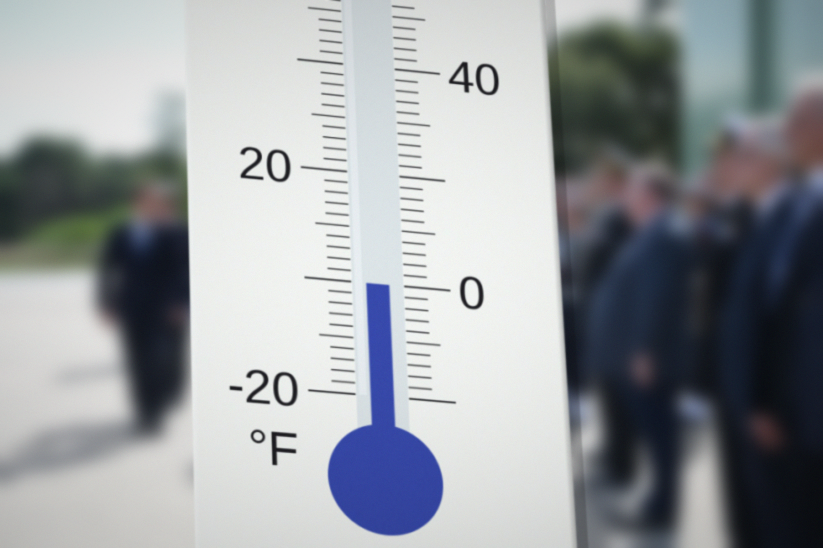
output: **0** °F
